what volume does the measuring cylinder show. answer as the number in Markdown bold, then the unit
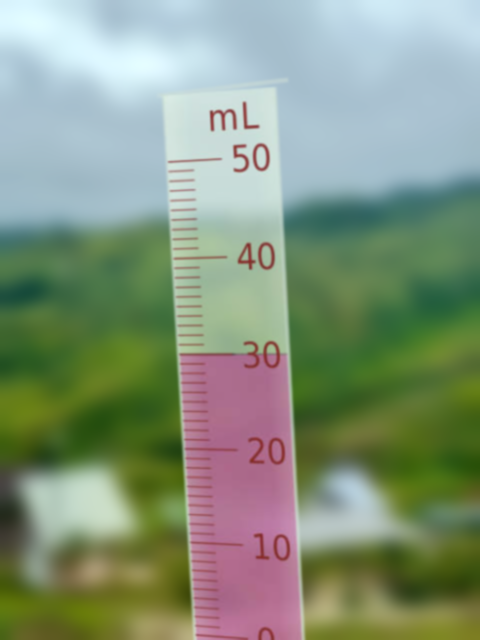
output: **30** mL
